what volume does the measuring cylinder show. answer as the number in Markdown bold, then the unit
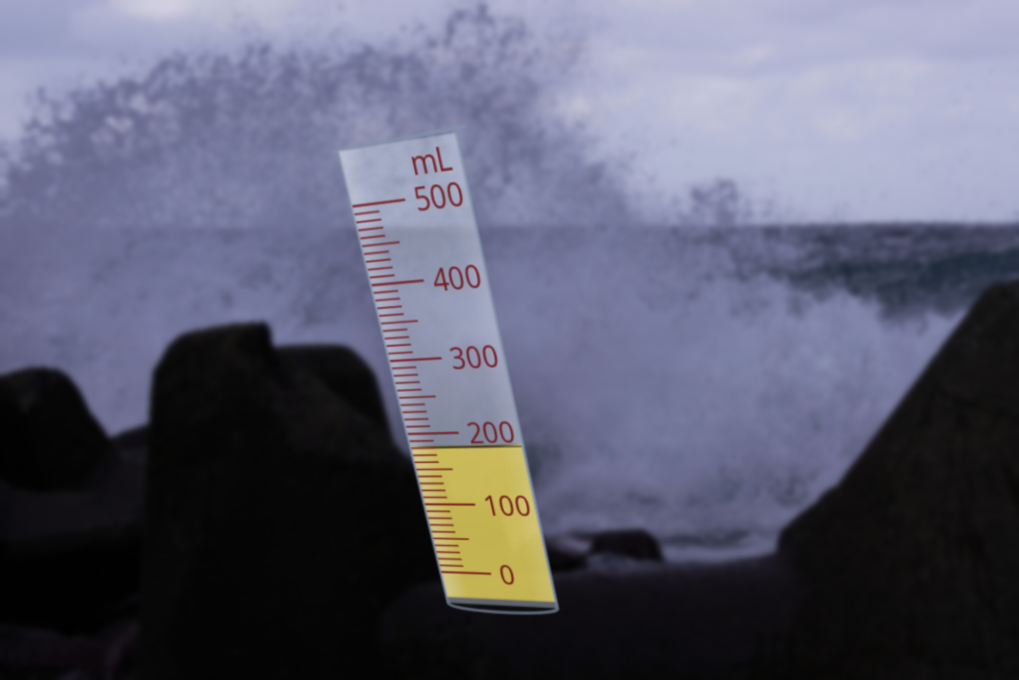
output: **180** mL
